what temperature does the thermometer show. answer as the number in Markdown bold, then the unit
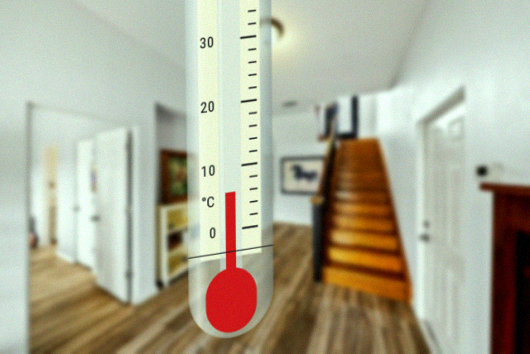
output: **6** °C
